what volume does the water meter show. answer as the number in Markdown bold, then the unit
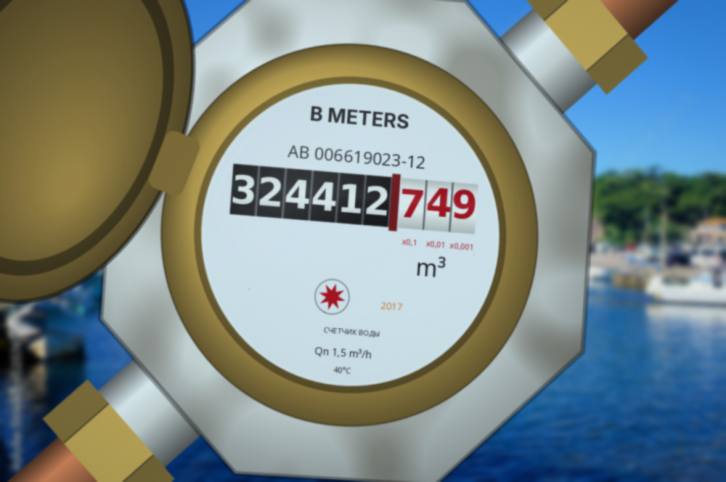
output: **324412.749** m³
